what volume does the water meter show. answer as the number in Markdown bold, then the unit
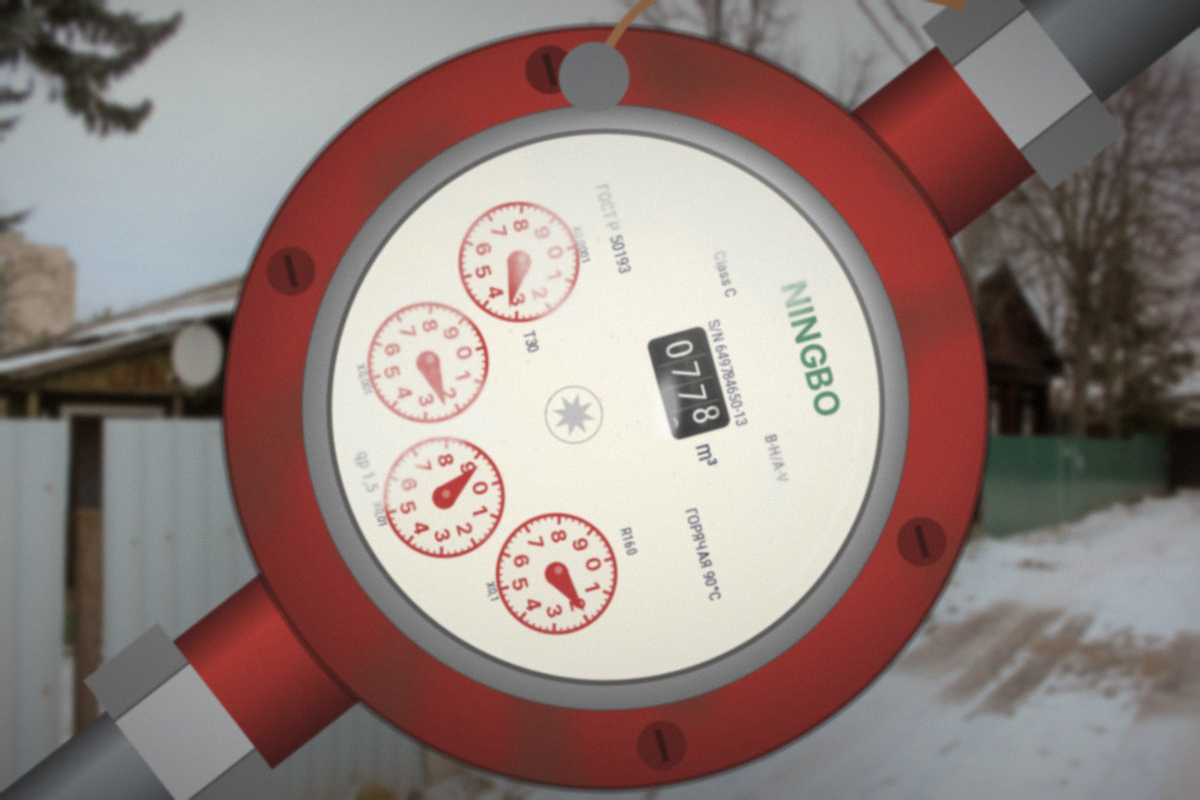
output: **778.1923** m³
